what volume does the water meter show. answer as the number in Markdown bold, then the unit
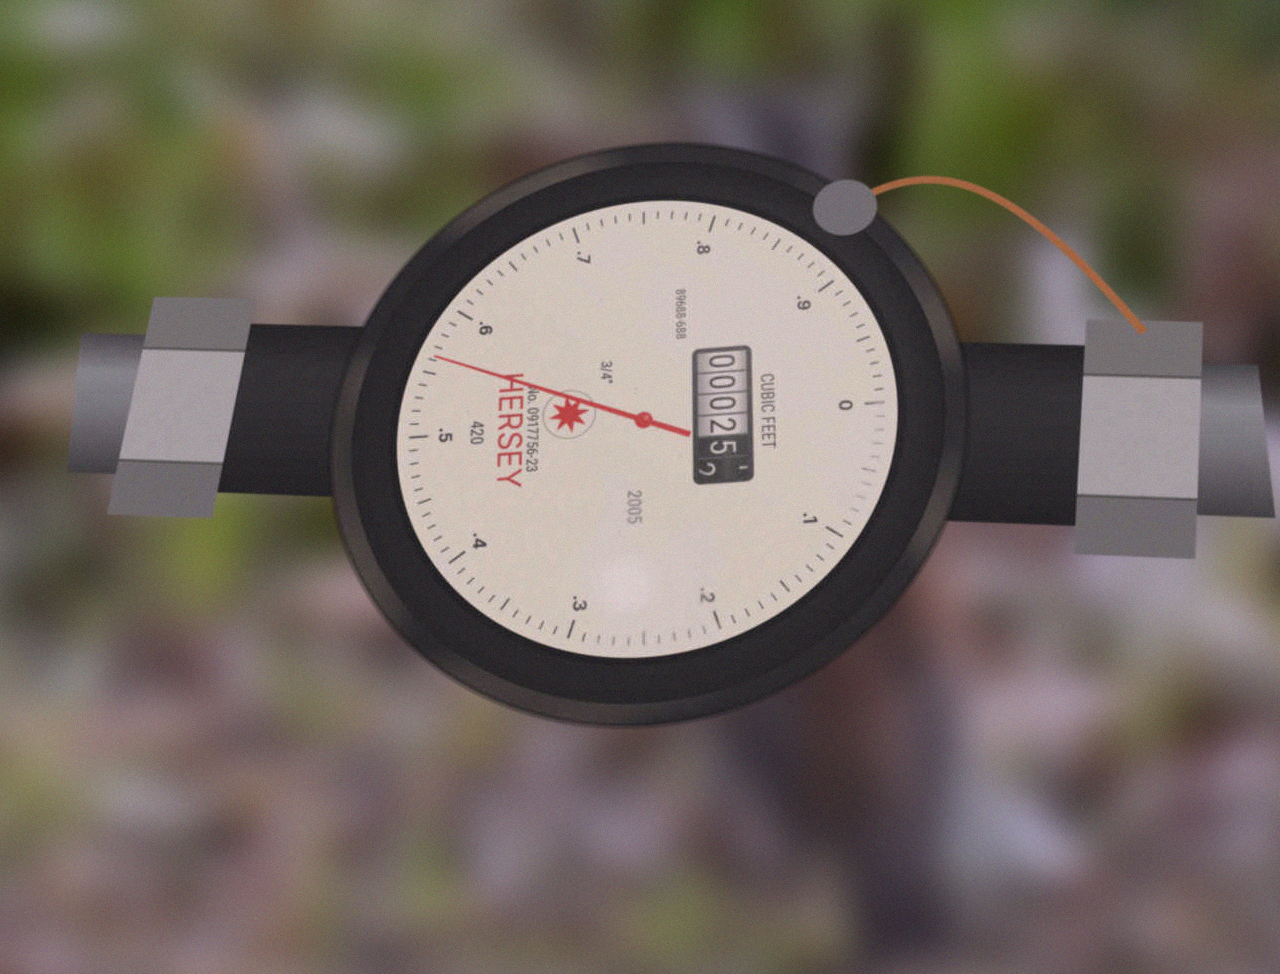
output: **251.56** ft³
